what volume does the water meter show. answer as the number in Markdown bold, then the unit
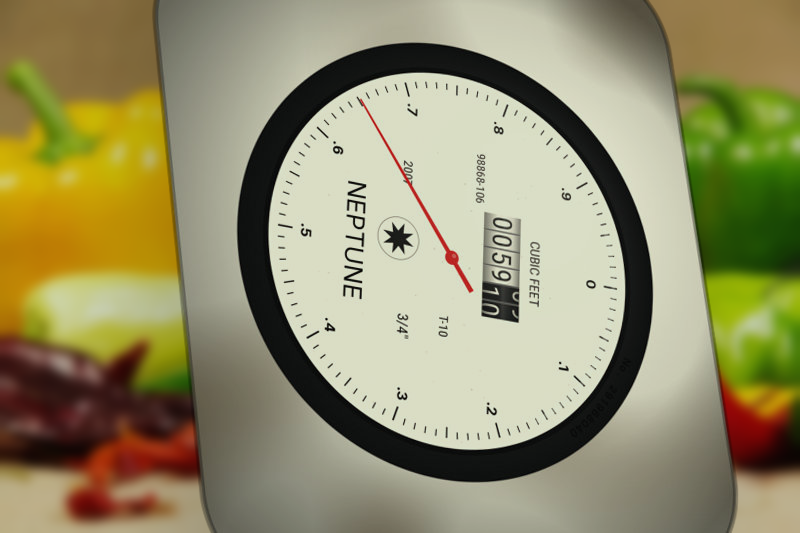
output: **5909.65** ft³
